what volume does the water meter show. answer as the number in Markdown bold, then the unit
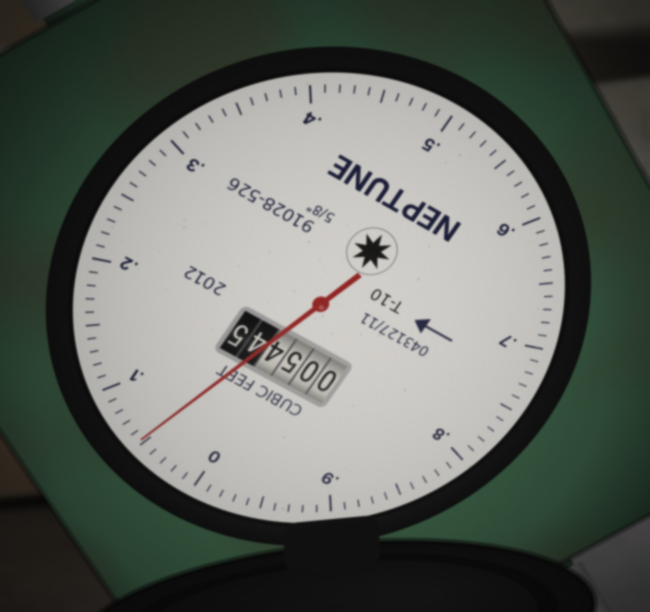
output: **5445.05** ft³
